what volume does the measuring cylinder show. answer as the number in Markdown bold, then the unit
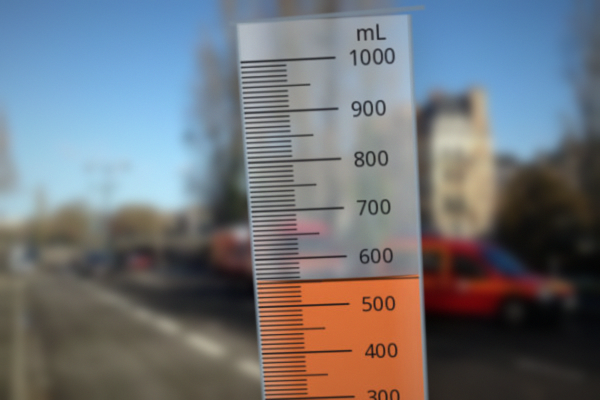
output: **550** mL
